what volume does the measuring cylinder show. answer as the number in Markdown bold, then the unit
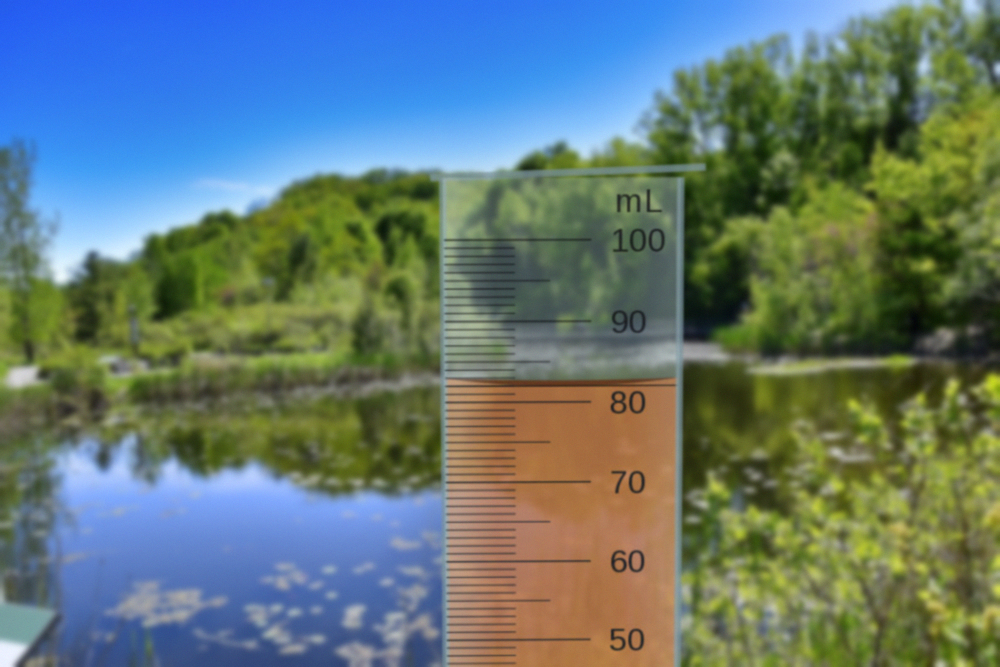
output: **82** mL
